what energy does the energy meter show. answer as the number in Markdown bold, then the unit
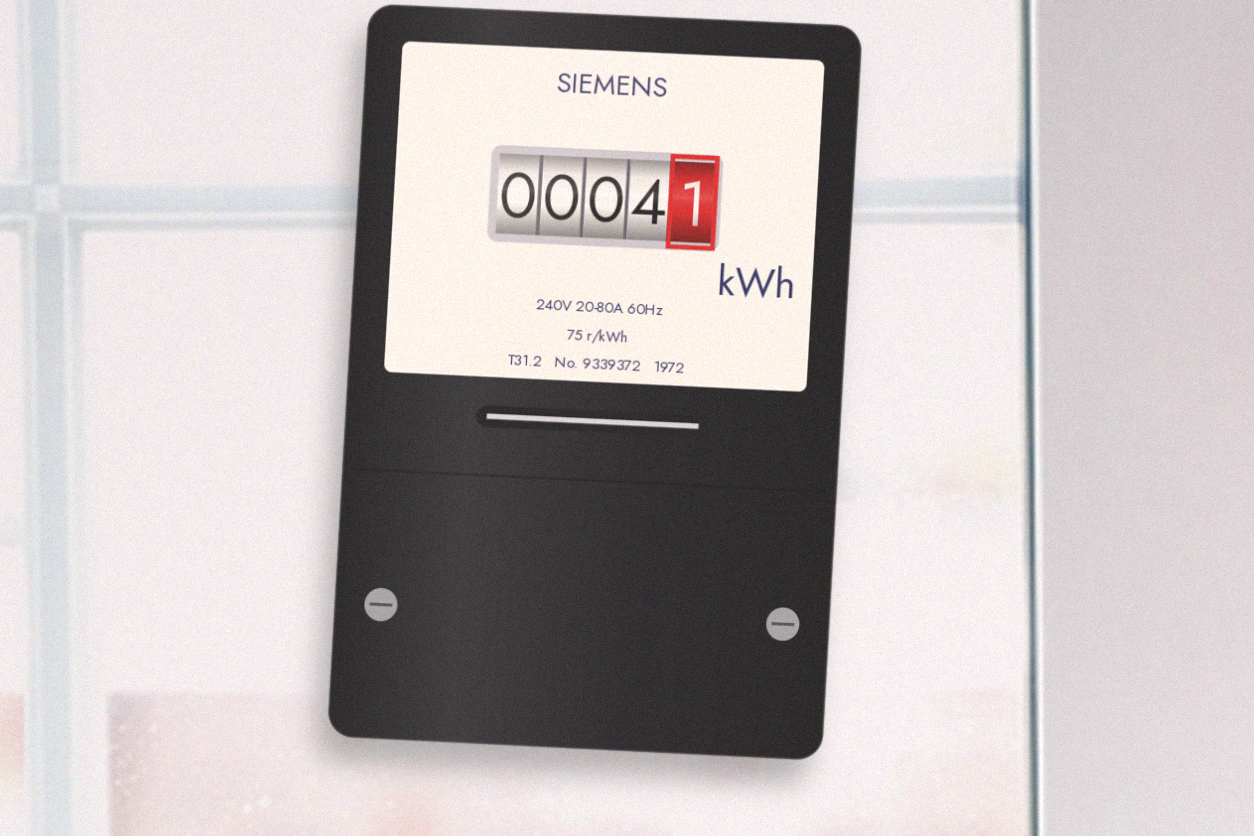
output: **4.1** kWh
